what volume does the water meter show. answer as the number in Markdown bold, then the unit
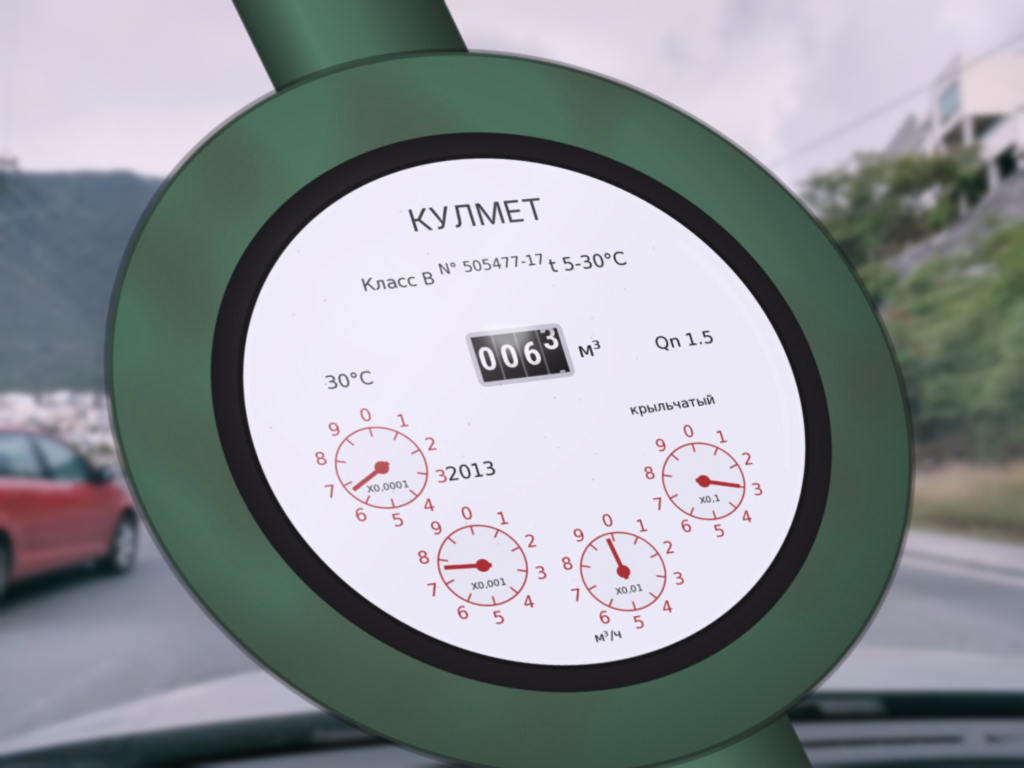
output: **63.2976** m³
